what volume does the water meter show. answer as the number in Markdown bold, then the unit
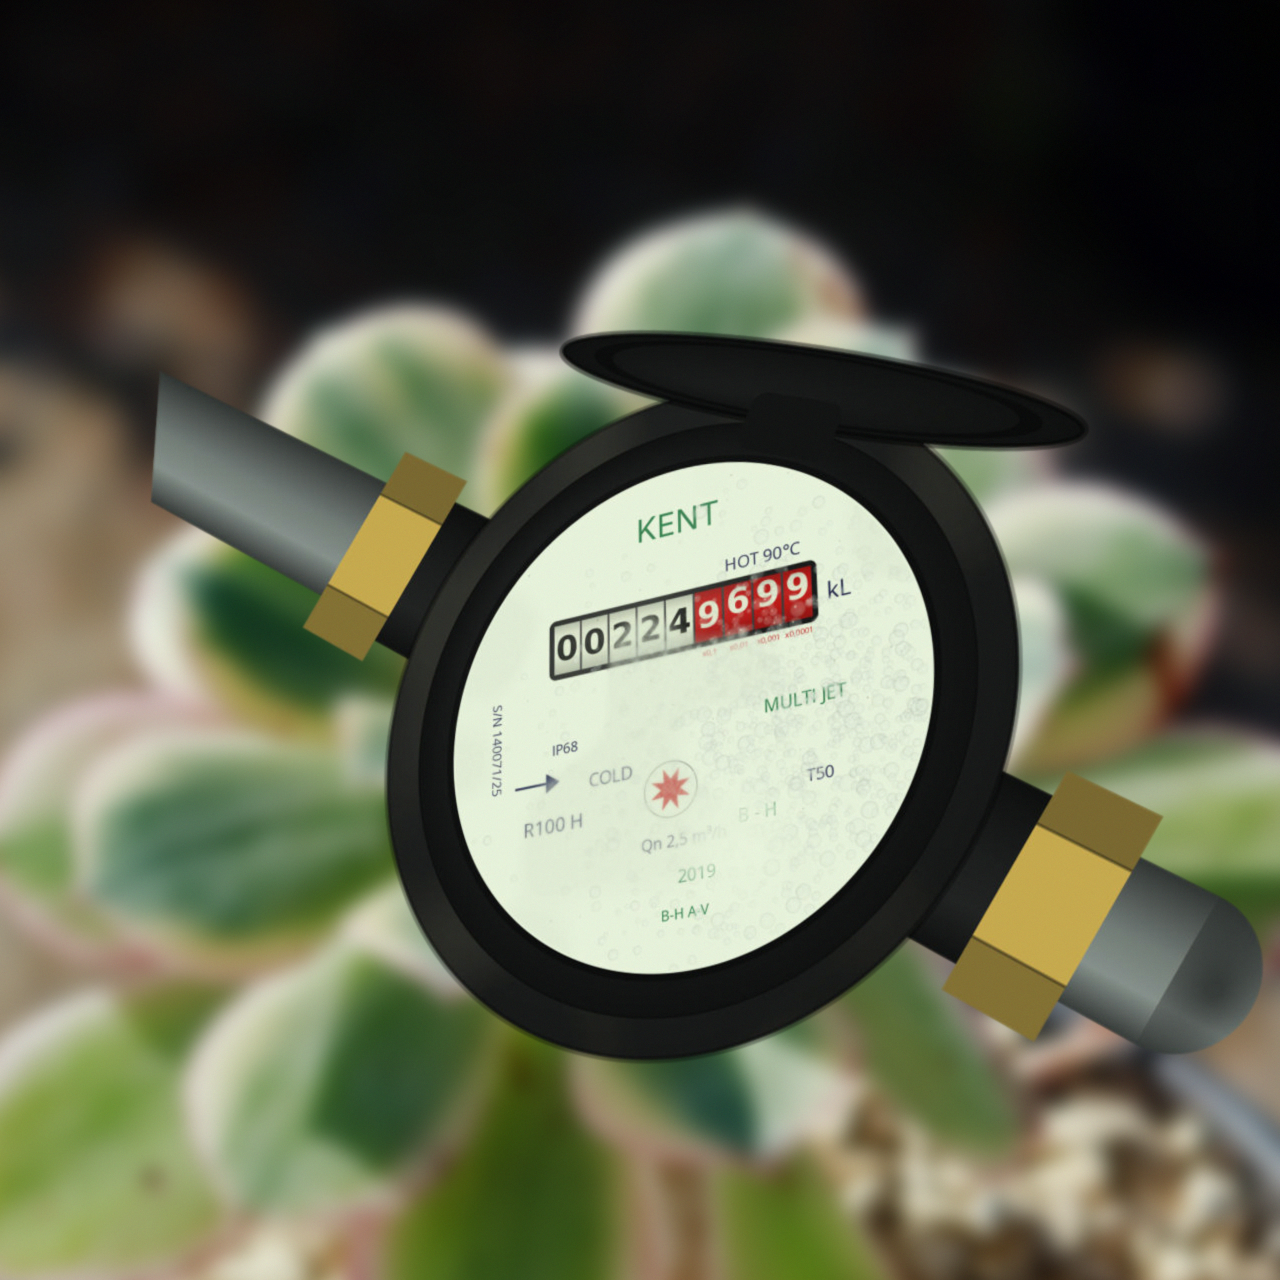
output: **224.9699** kL
